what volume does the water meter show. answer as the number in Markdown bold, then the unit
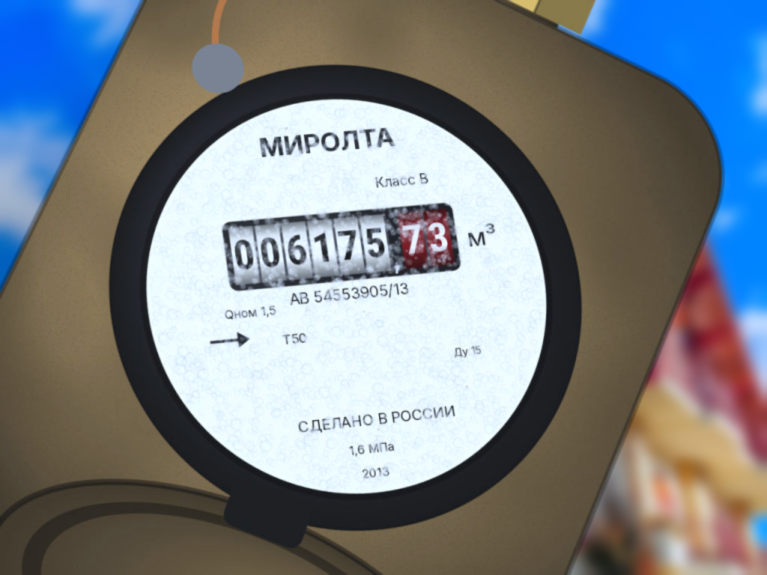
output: **6175.73** m³
